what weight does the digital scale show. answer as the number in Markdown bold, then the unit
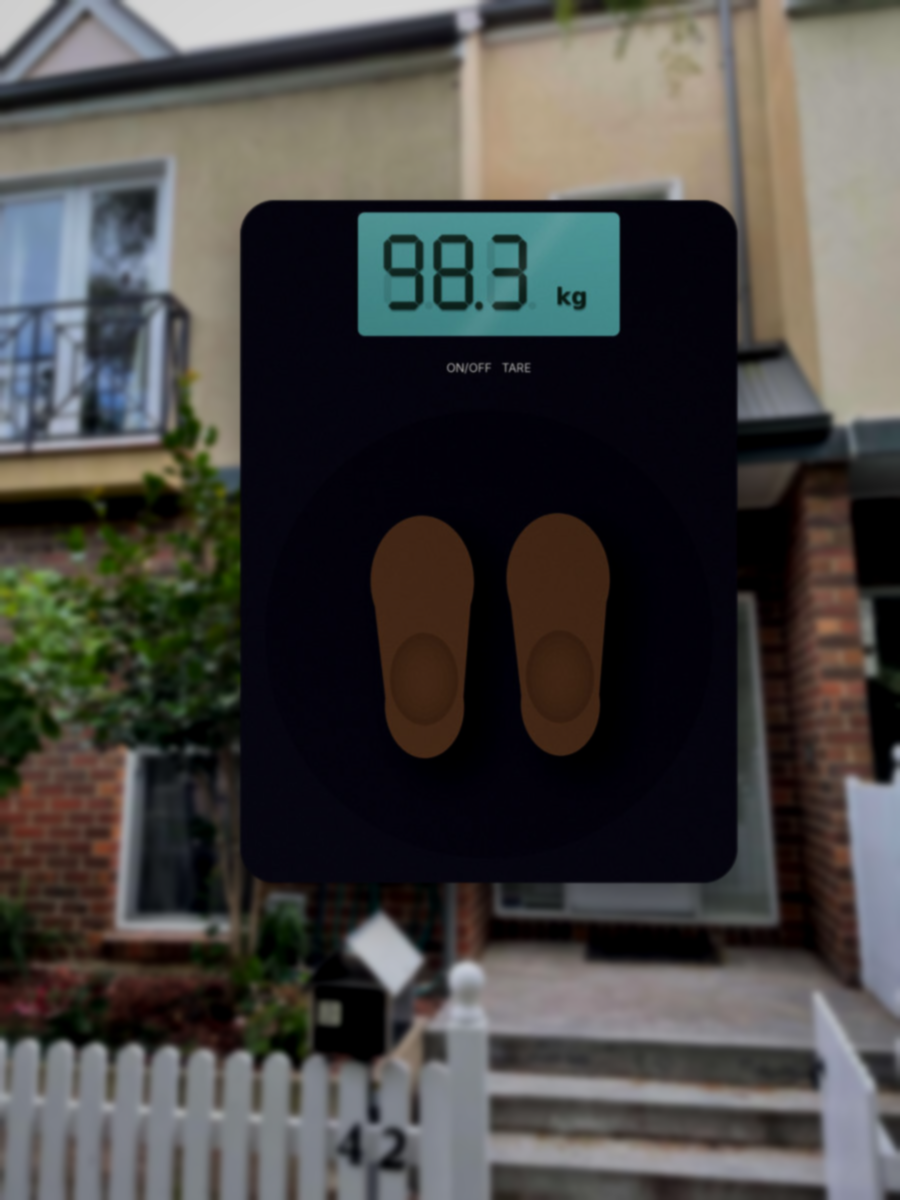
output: **98.3** kg
